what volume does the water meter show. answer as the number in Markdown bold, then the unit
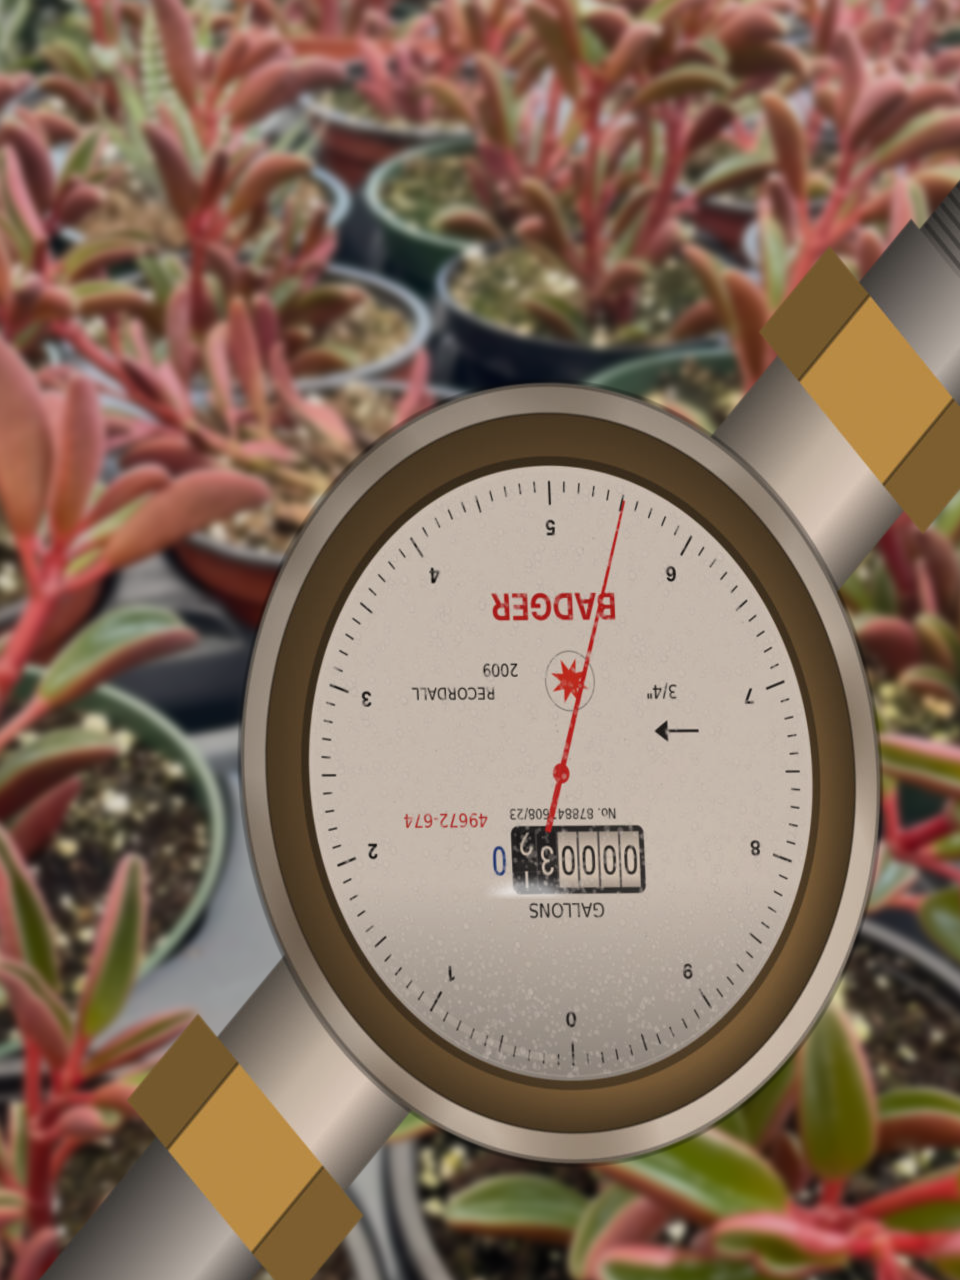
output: **315.5** gal
